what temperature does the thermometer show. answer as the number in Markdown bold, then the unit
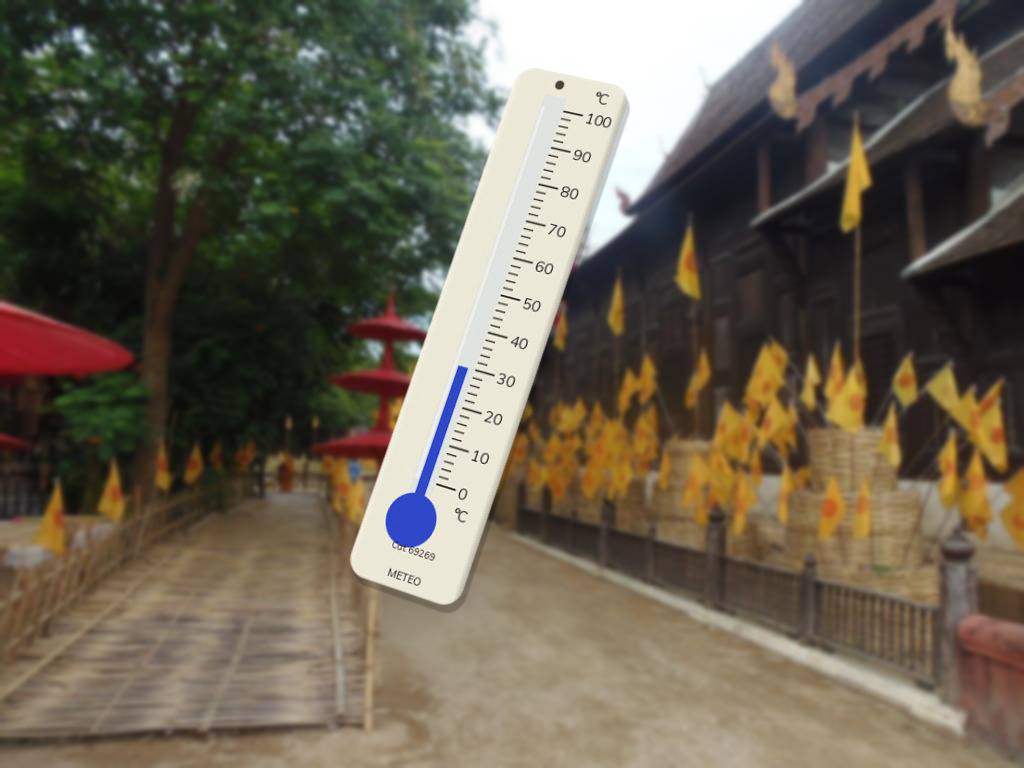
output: **30** °C
